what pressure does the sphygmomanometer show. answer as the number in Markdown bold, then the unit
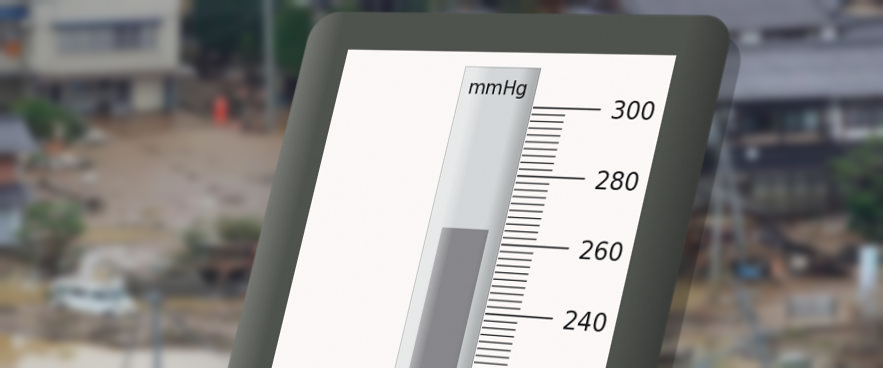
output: **264** mmHg
